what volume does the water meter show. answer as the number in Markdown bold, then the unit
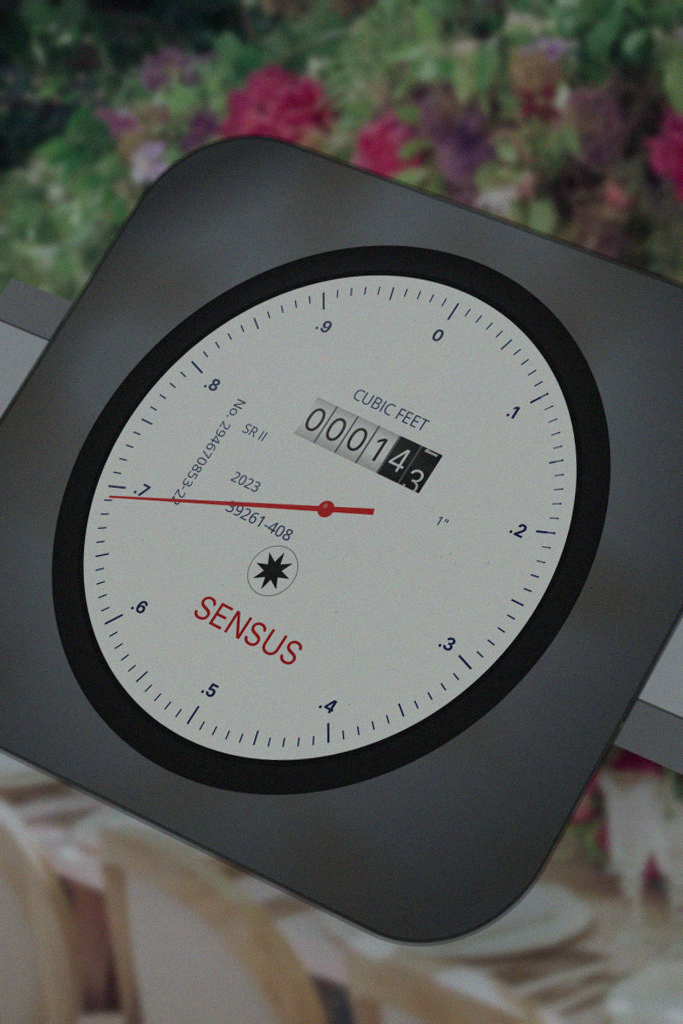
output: **142.69** ft³
